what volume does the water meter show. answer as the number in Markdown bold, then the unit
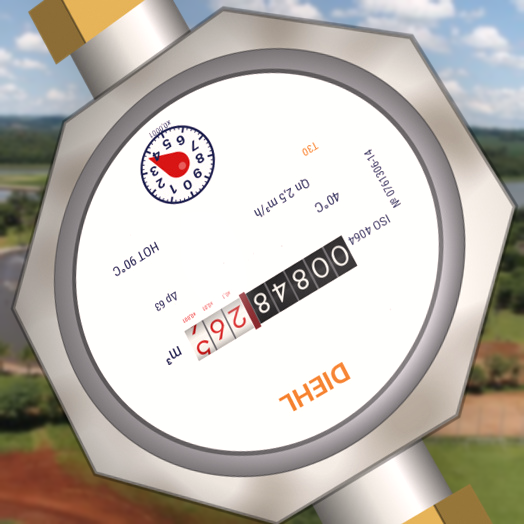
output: **848.2653** m³
